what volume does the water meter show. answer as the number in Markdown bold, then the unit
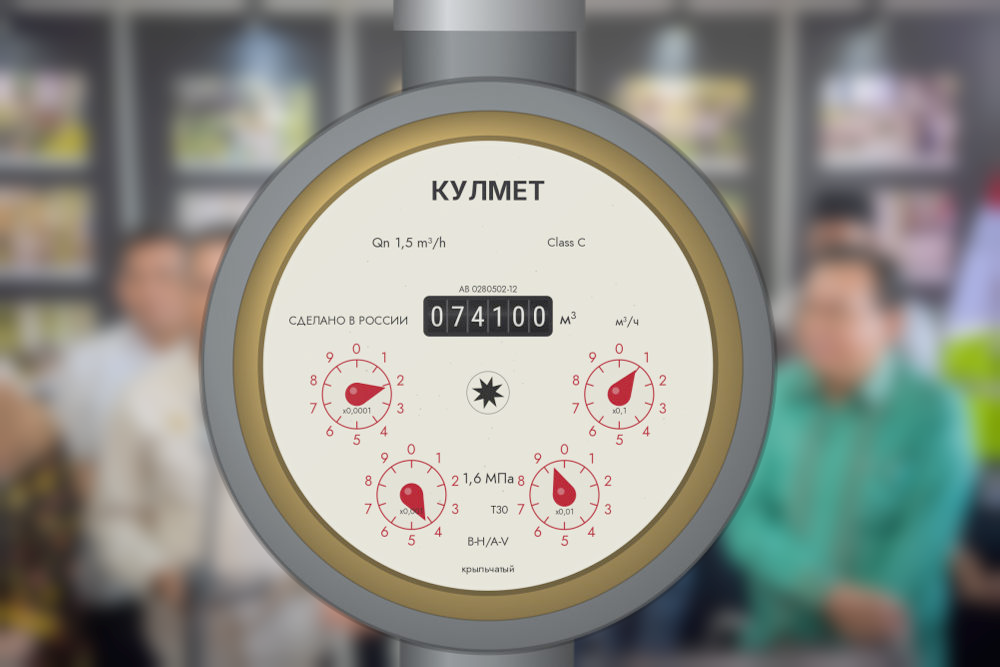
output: **74100.0942** m³
